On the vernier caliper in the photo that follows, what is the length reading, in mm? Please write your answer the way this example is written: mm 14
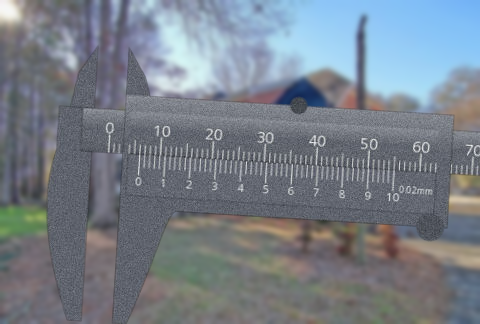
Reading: mm 6.0
